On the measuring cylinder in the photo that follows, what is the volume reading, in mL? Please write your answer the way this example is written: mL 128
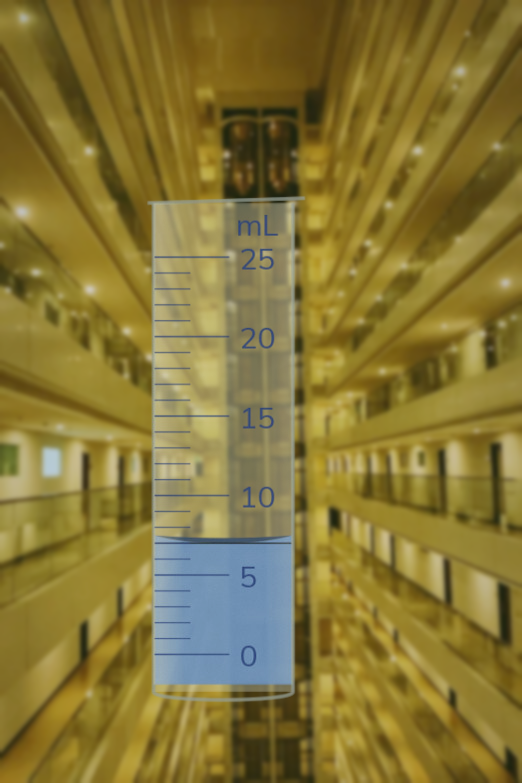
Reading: mL 7
